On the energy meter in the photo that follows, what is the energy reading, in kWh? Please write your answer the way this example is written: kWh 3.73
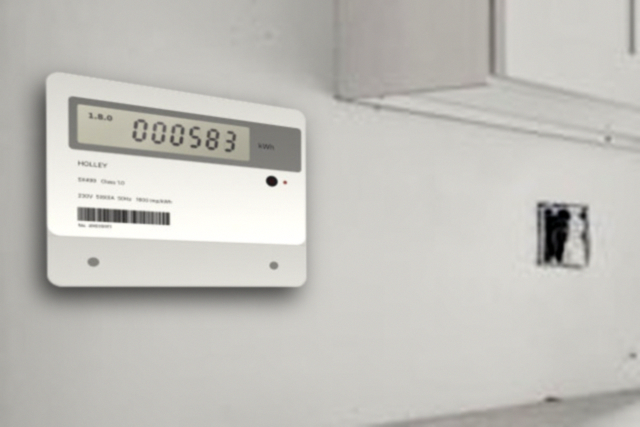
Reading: kWh 583
